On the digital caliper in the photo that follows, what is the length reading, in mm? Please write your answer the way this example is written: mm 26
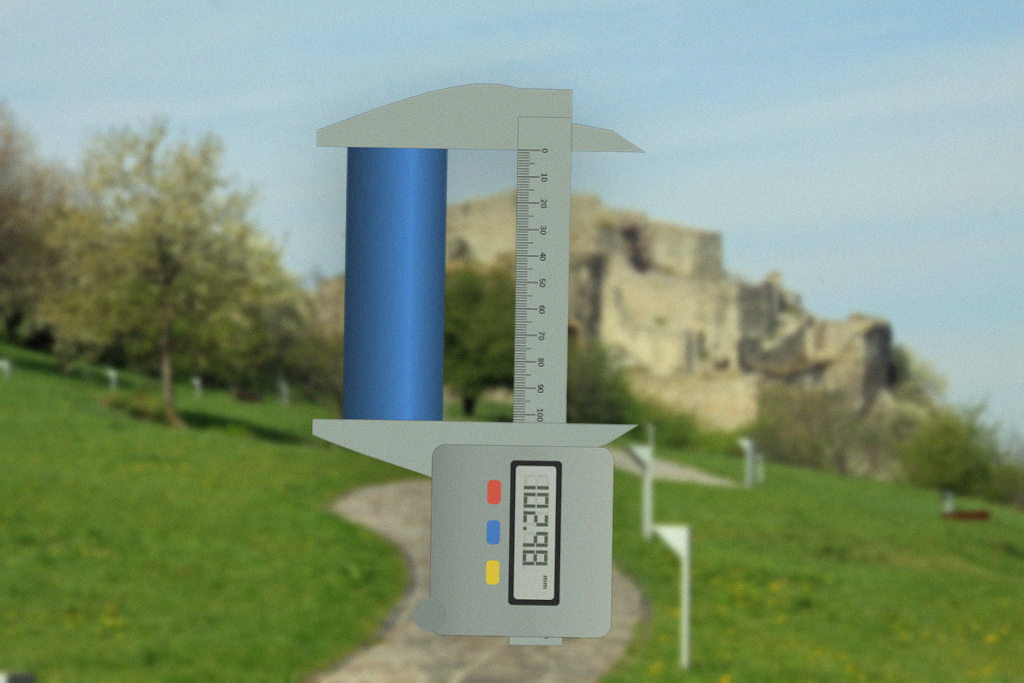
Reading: mm 102.98
